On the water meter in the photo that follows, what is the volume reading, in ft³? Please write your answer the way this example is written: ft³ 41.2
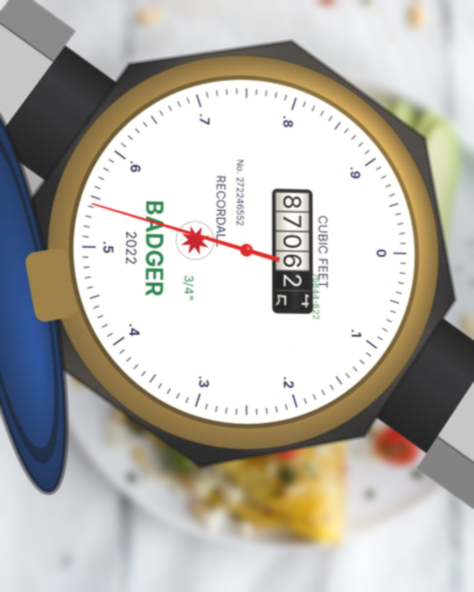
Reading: ft³ 870624.54
